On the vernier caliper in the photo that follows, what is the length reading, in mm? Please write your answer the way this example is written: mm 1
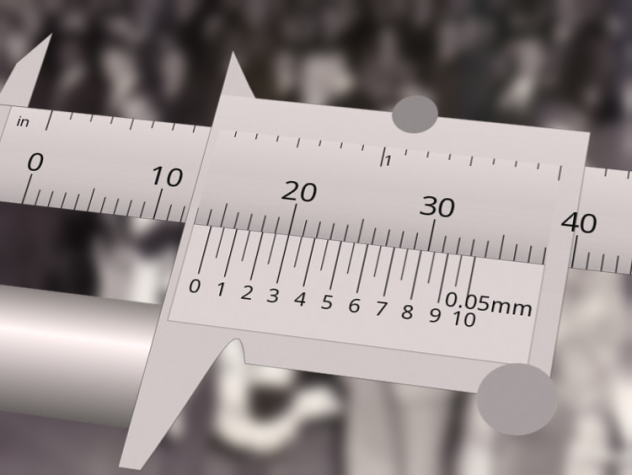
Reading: mm 14.3
